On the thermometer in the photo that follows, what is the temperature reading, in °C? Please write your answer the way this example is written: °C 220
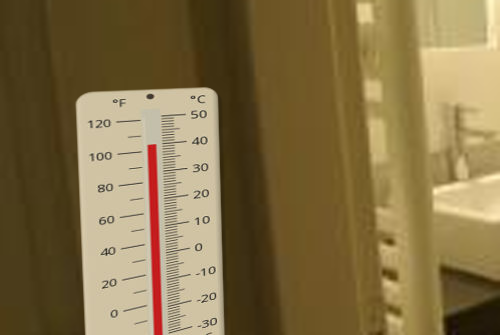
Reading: °C 40
